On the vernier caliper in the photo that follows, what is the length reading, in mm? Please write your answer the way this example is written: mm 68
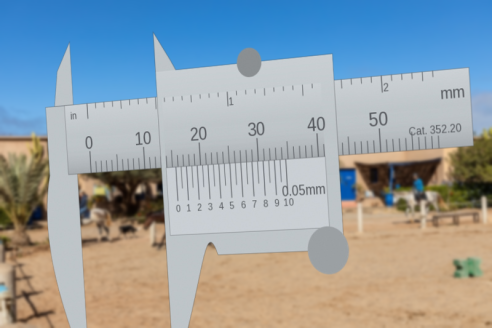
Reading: mm 15.6
